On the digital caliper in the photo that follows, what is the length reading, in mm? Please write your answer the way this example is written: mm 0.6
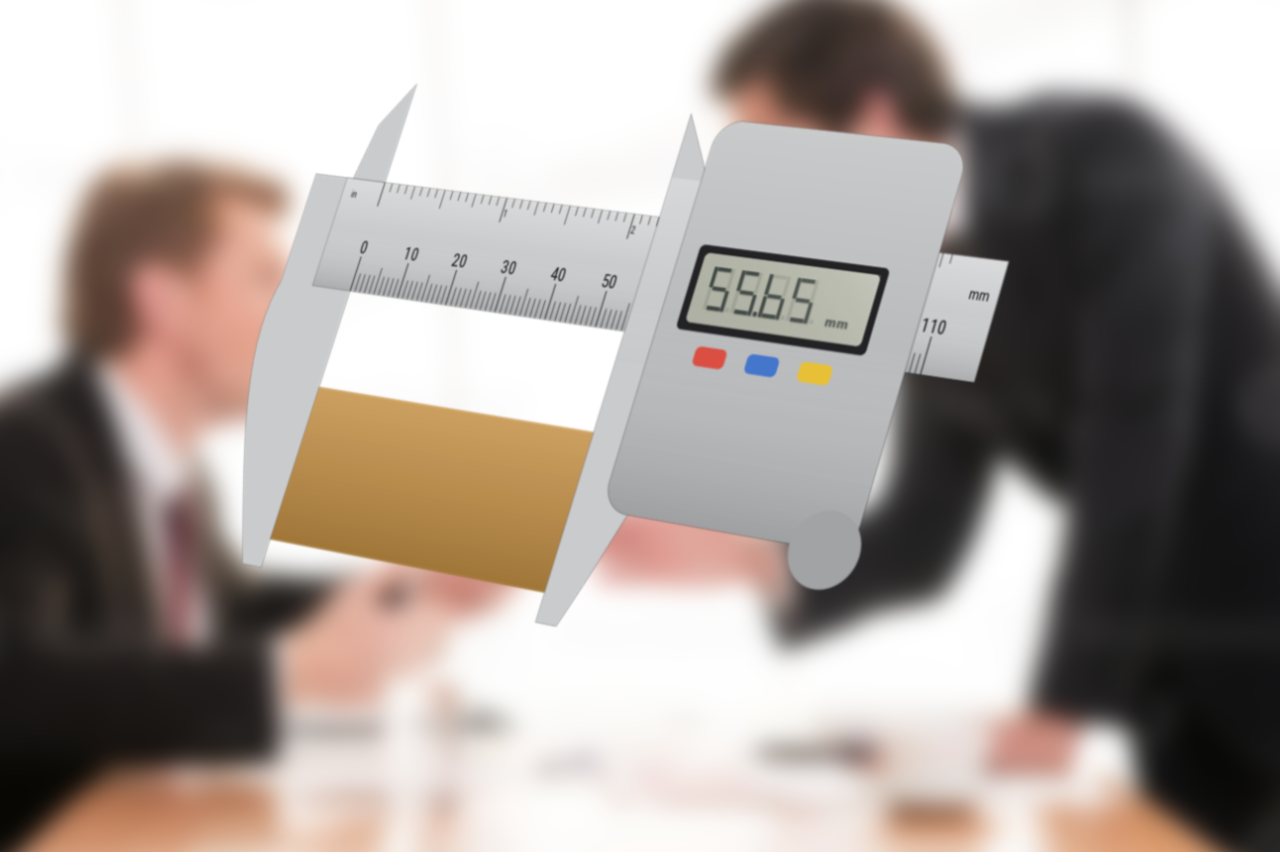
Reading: mm 55.65
